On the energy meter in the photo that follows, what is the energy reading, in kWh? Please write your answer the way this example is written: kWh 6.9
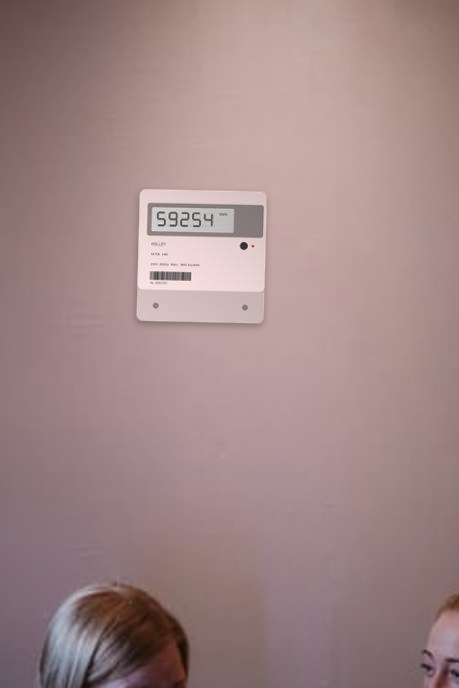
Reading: kWh 59254
